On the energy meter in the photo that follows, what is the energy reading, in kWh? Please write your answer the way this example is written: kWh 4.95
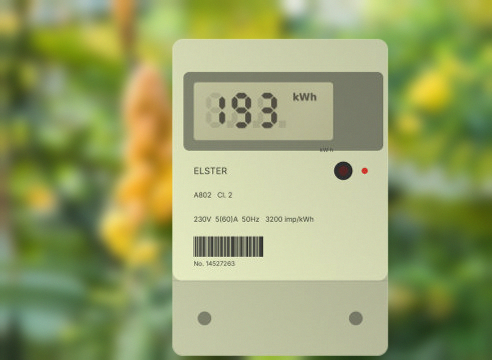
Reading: kWh 193
